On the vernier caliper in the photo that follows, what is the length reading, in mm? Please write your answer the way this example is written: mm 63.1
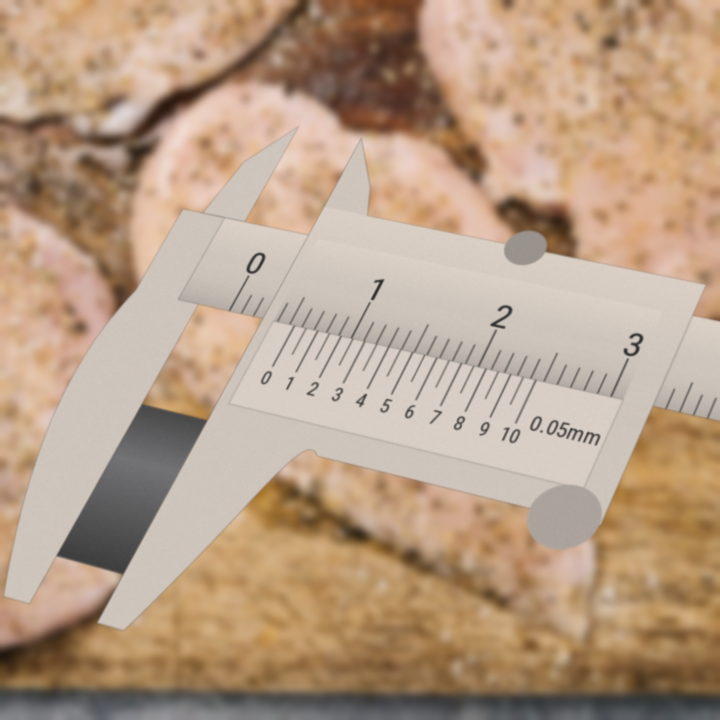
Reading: mm 5.4
